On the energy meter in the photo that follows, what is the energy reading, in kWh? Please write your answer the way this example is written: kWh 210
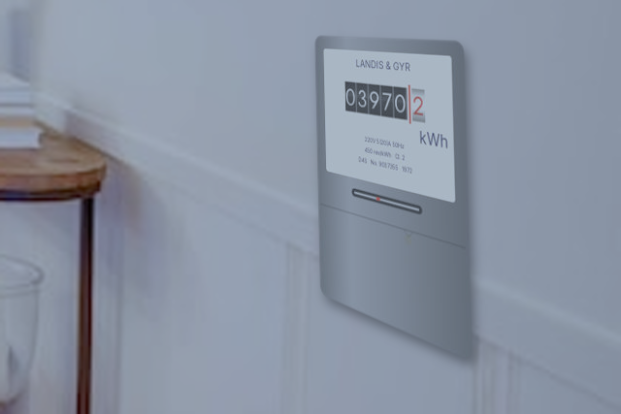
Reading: kWh 3970.2
